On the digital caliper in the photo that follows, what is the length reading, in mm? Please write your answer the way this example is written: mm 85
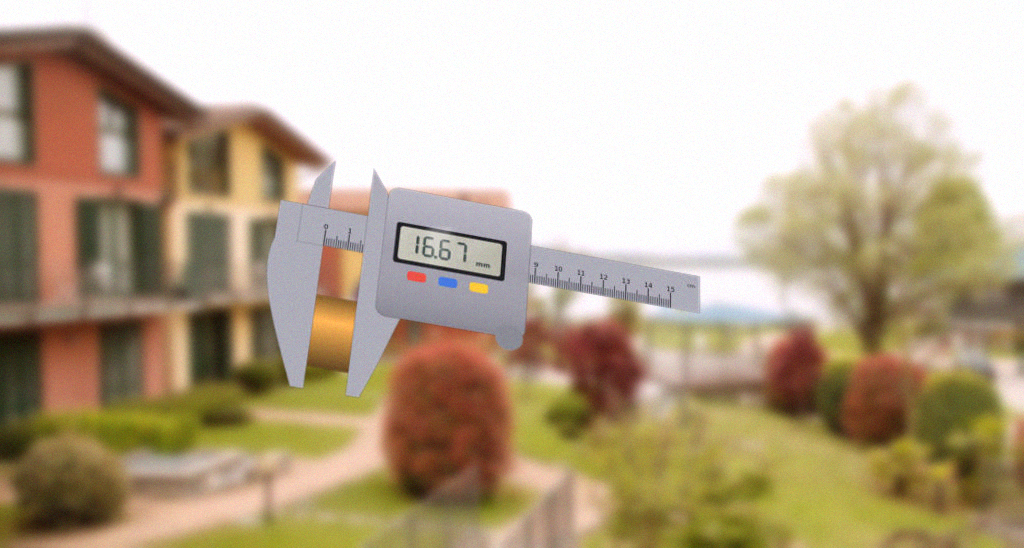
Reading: mm 16.67
